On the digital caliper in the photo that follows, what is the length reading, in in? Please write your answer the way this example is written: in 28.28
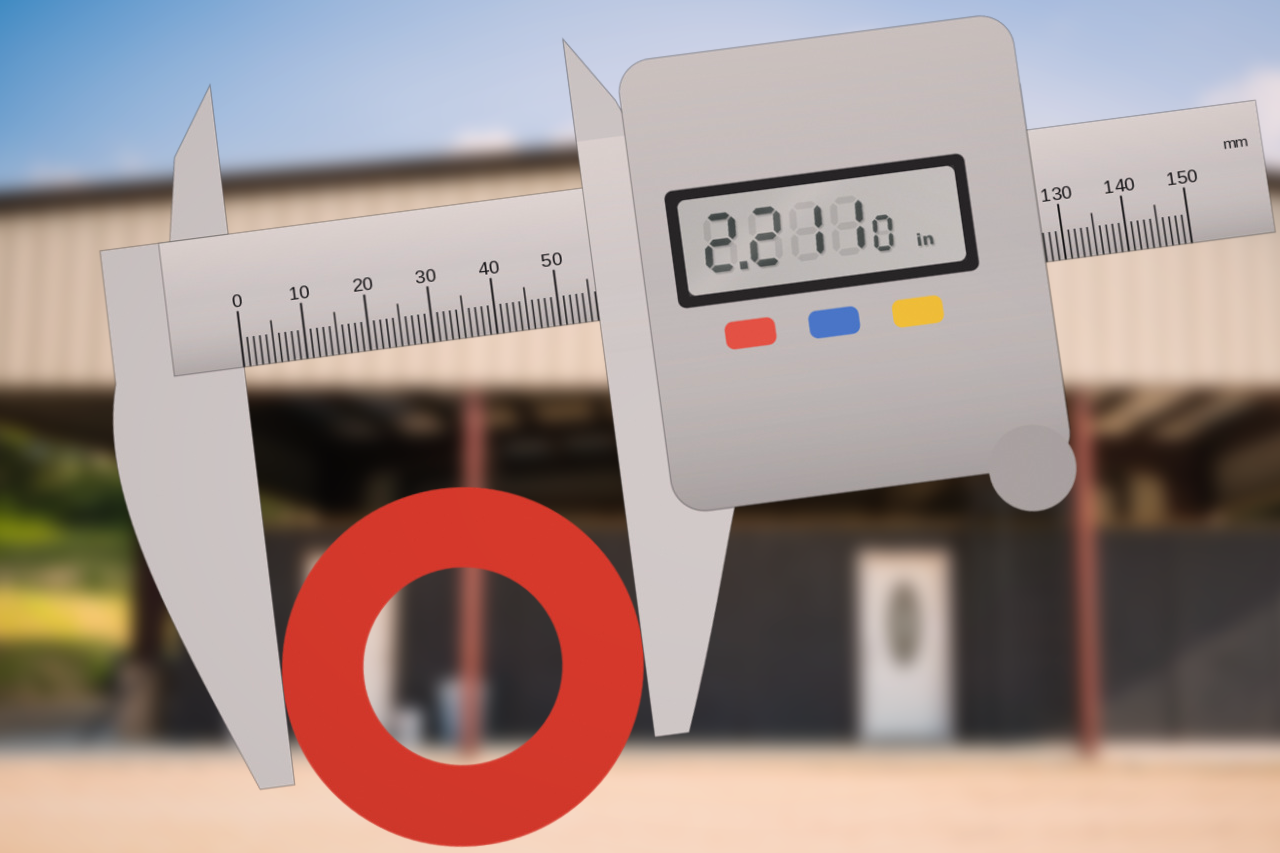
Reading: in 2.2110
